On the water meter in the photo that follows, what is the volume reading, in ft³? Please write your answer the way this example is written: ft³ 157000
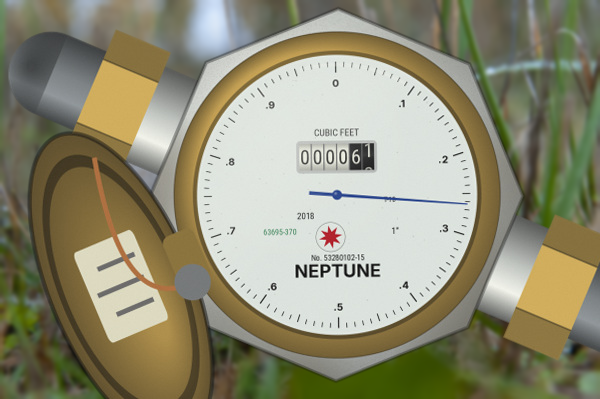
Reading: ft³ 61.26
